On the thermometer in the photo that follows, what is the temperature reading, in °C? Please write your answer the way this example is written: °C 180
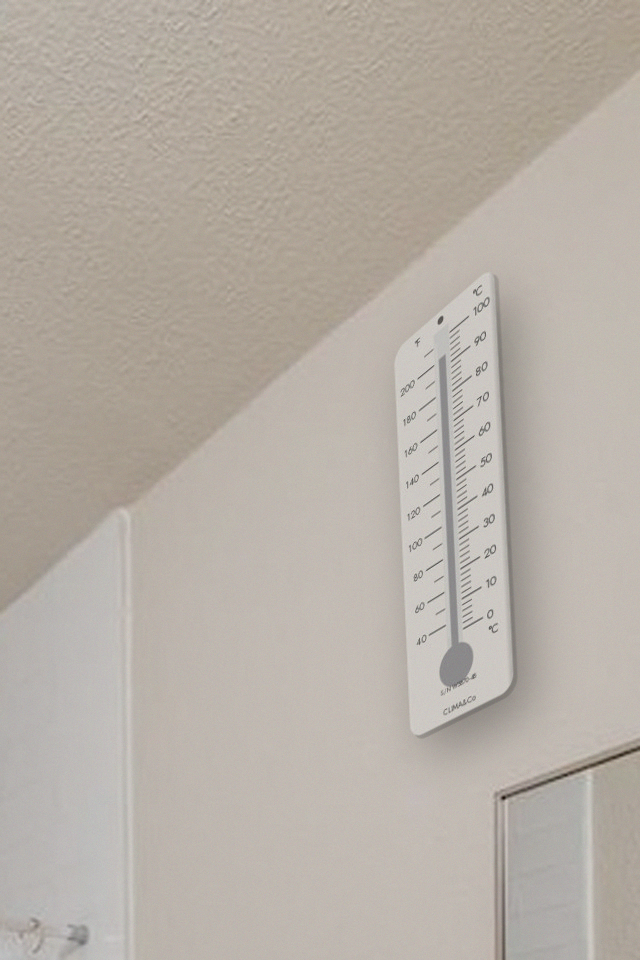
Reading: °C 94
